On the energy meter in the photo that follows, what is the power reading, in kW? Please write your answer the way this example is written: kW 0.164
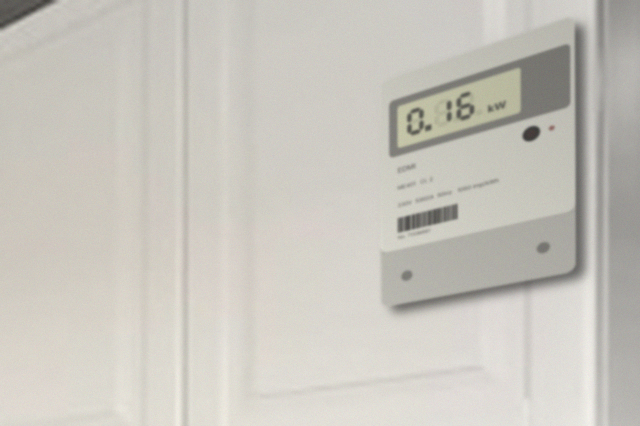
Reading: kW 0.16
